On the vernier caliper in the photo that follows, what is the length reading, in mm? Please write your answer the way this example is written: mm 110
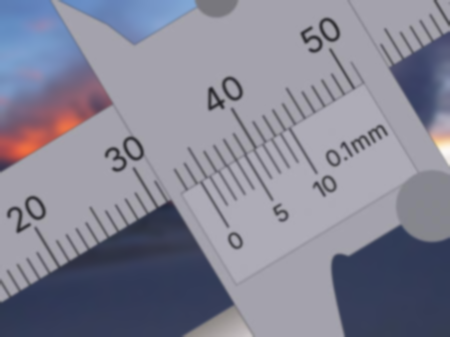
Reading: mm 34.4
